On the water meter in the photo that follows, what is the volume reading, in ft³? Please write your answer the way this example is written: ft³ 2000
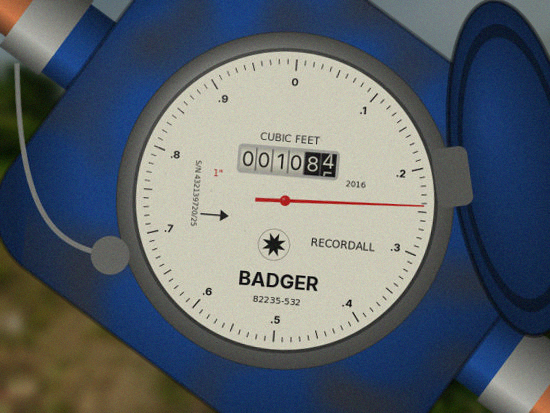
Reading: ft³ 1084.24
